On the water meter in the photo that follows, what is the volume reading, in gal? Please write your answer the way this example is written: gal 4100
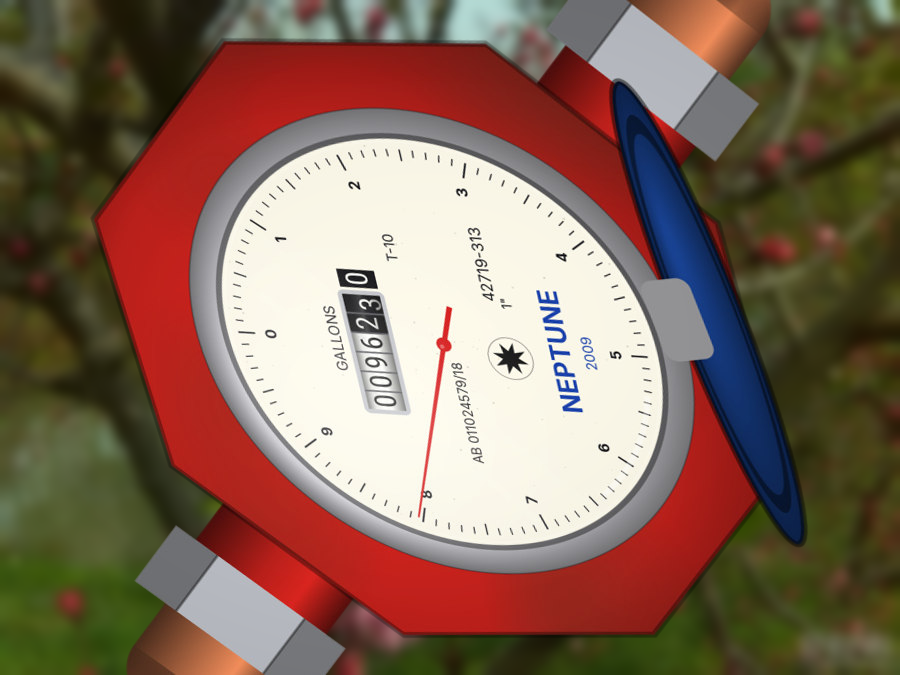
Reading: gal 96228.0
